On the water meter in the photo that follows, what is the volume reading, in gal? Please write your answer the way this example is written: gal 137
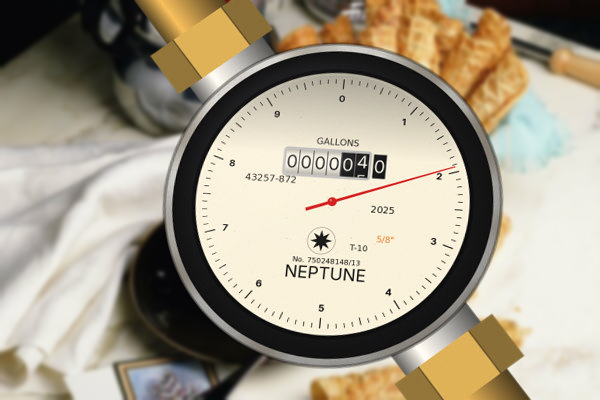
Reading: gal 41.9
